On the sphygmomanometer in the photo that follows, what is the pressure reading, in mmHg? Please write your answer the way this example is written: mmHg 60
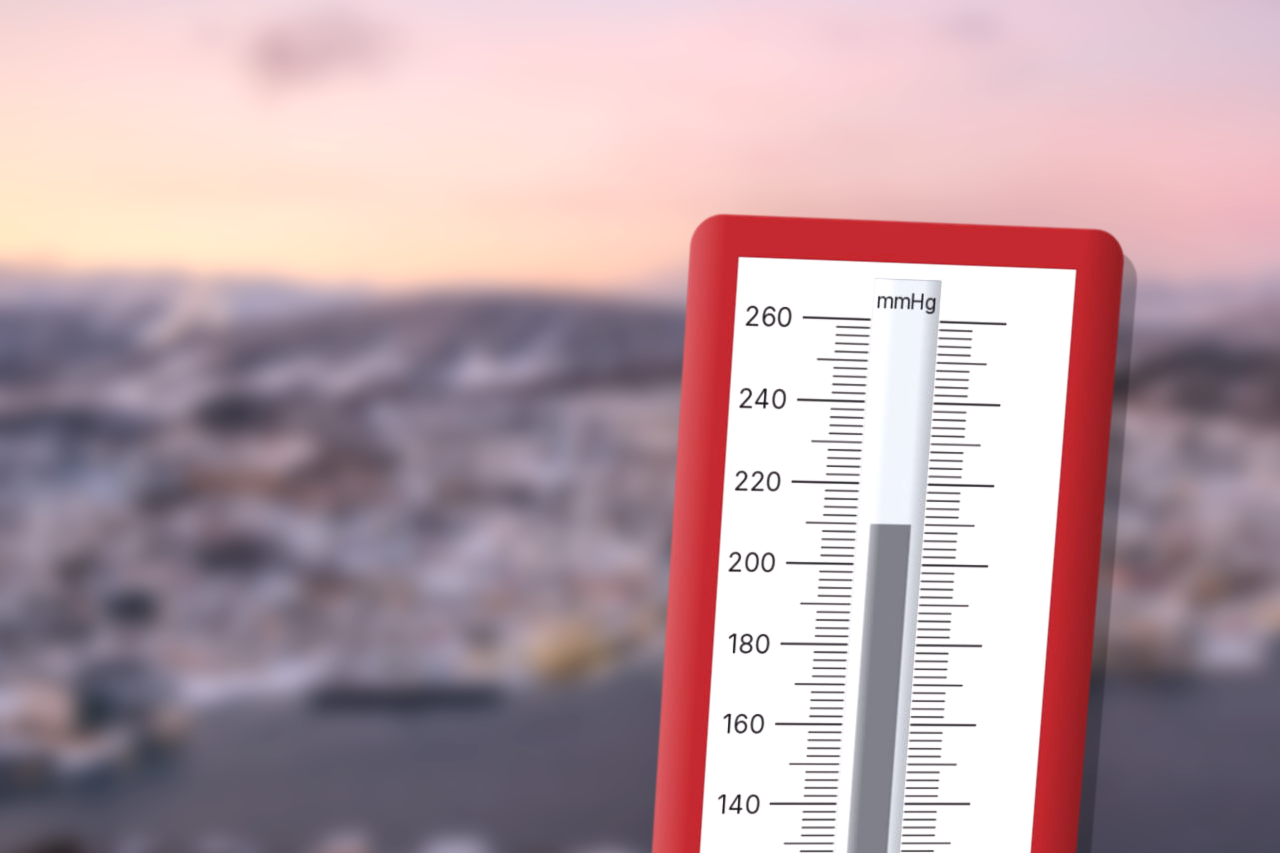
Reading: mmHg 210
